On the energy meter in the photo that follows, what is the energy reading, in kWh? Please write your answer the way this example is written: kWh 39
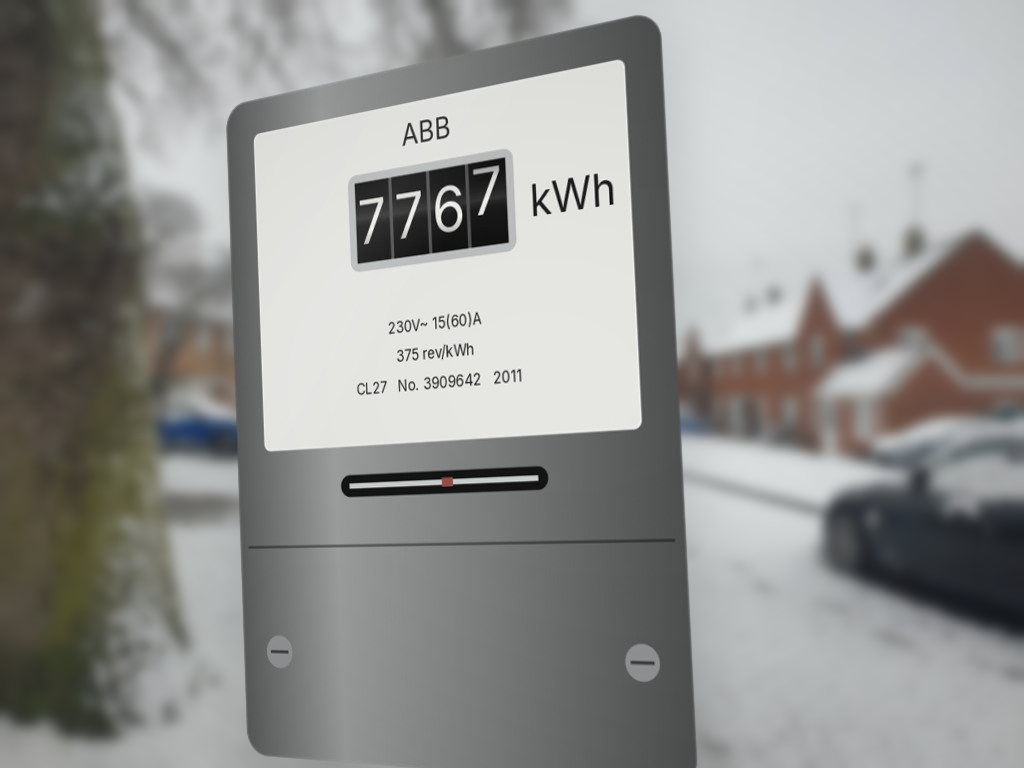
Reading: kWh 7767
